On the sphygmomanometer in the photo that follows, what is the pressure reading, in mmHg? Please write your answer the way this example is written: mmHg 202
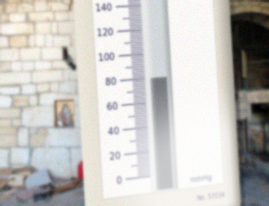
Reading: mmHg 80
